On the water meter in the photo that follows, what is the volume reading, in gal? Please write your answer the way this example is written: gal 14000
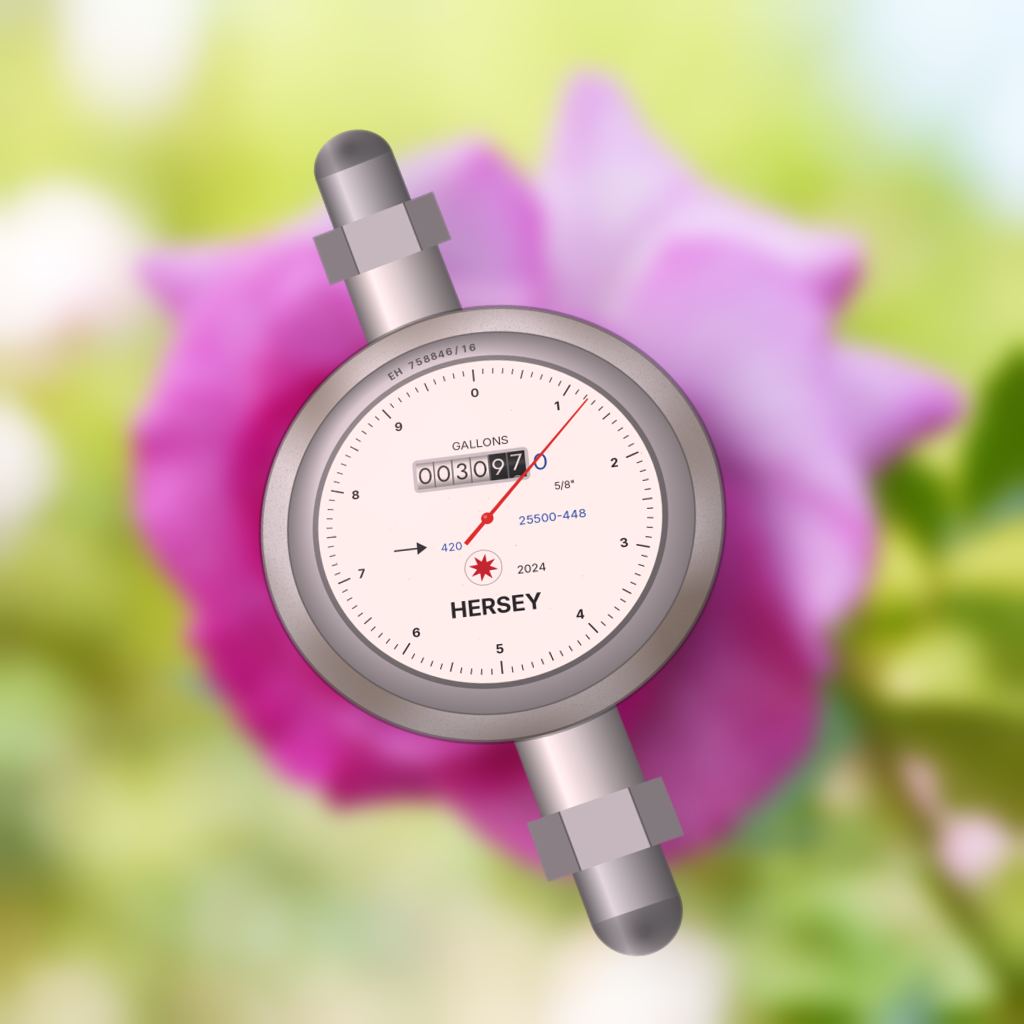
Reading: gal 30971.2
